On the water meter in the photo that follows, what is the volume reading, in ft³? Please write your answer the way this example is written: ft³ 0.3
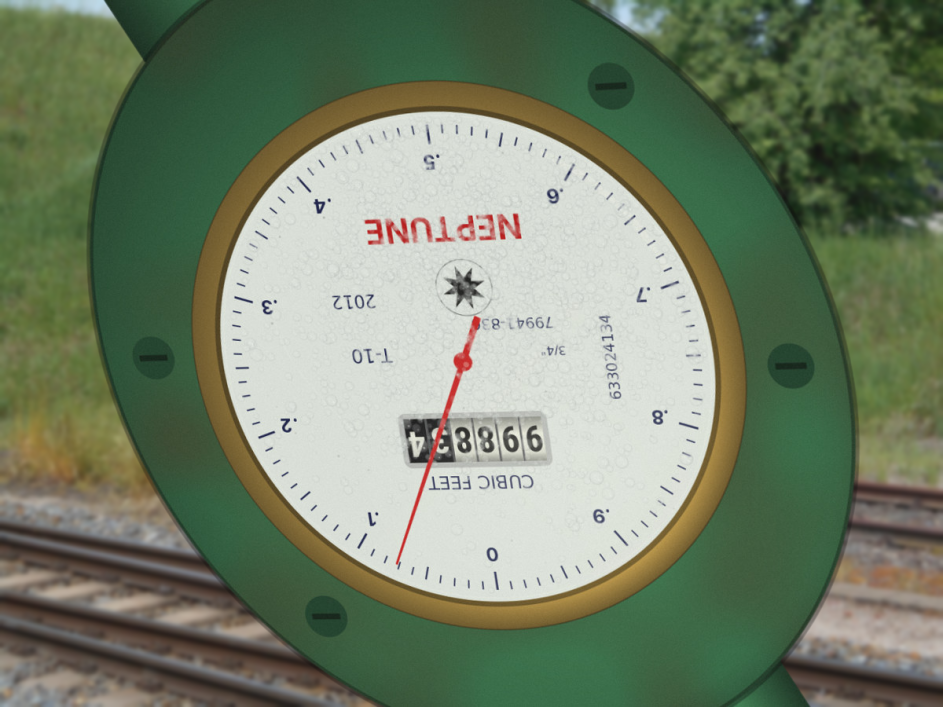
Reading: ft³ 998834.07
